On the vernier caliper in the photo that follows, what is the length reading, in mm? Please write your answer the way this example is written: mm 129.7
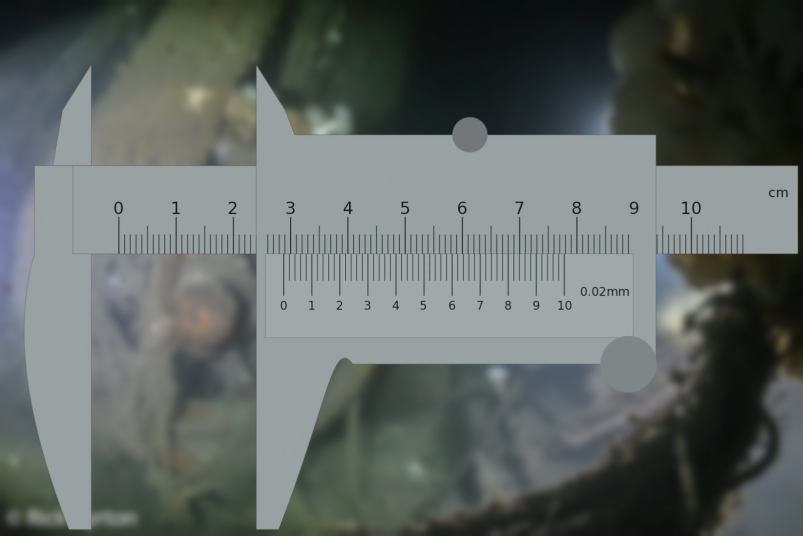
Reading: mm 28.8
